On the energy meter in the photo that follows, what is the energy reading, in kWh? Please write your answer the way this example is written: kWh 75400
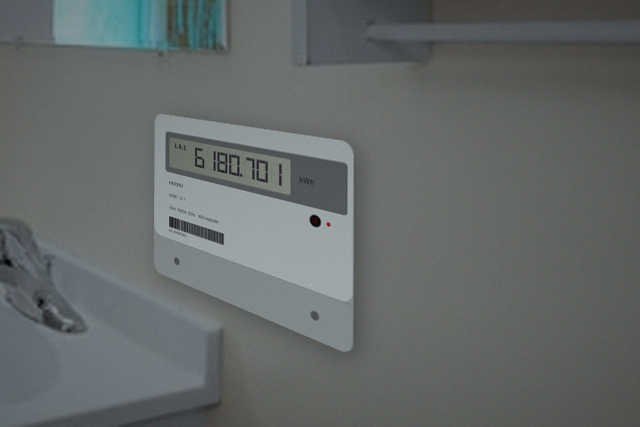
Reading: kWh 6180.701
